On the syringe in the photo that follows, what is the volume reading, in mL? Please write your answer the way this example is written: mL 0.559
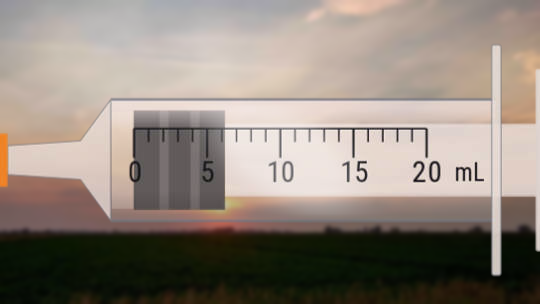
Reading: mL 0
